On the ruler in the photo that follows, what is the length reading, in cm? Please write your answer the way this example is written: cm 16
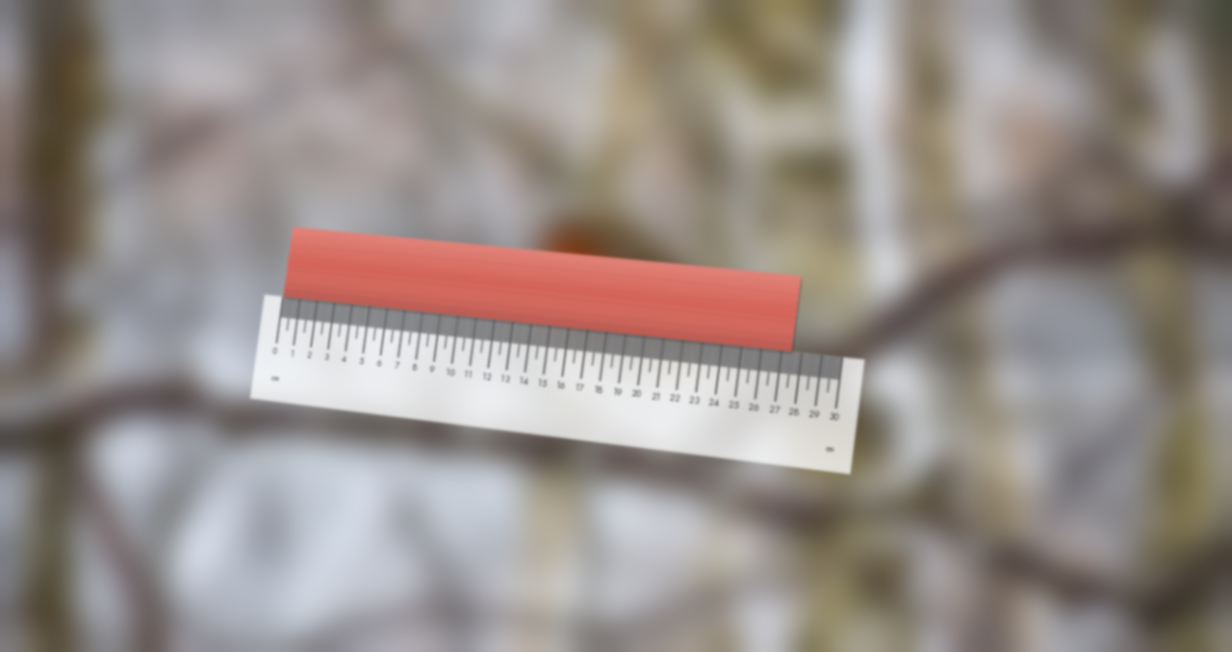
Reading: cm 27.5
